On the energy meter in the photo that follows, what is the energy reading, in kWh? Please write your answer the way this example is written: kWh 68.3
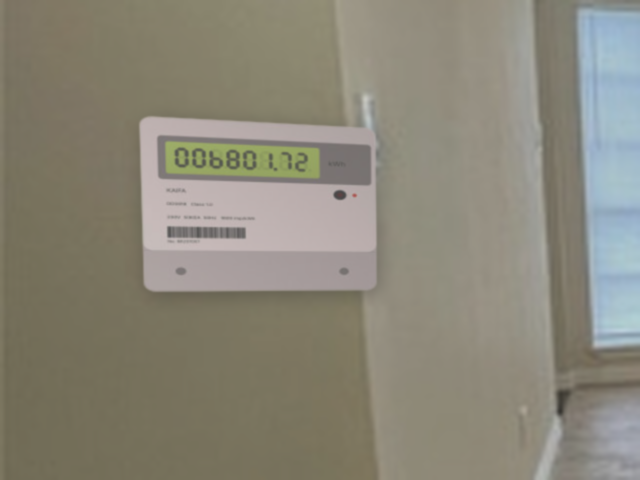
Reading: kWh 6801.72
